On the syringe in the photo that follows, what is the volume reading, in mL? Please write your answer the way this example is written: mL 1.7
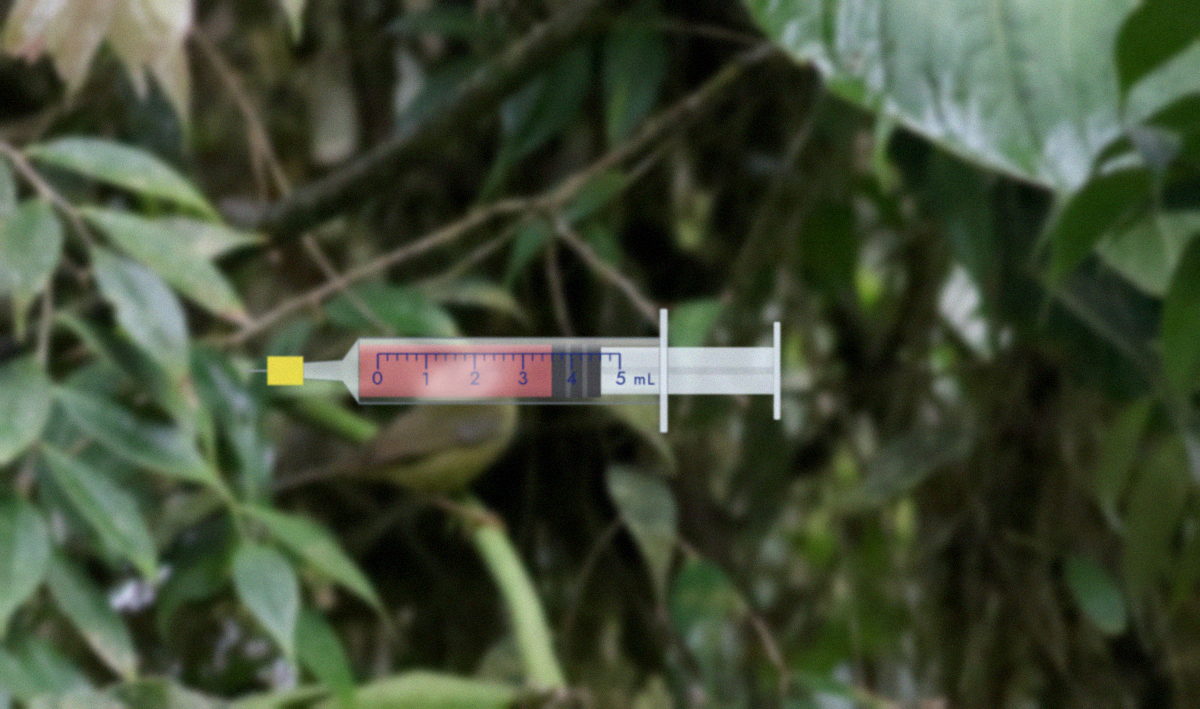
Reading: mL 3.6
